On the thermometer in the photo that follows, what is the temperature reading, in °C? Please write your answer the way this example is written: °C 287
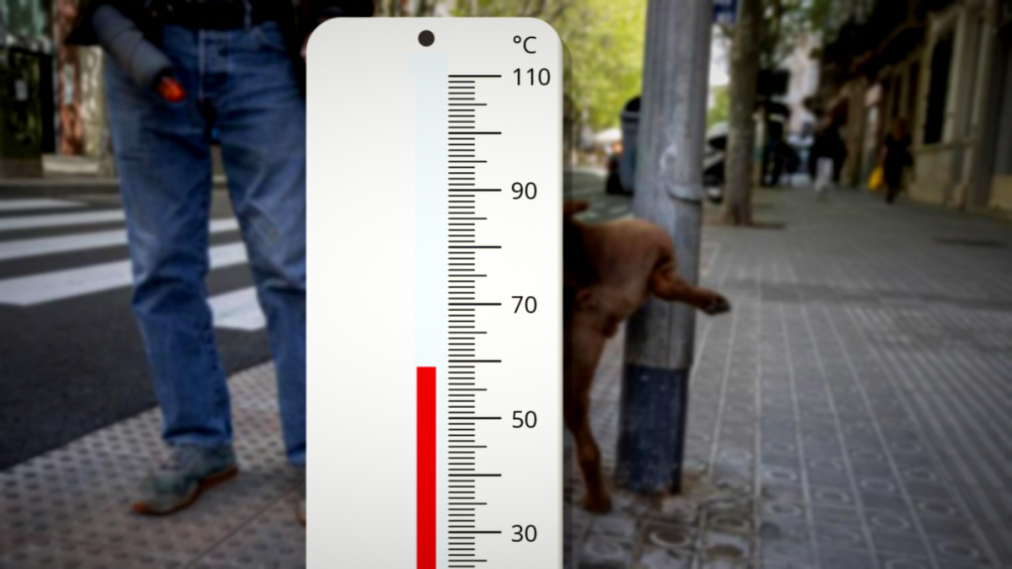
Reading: °C 59
